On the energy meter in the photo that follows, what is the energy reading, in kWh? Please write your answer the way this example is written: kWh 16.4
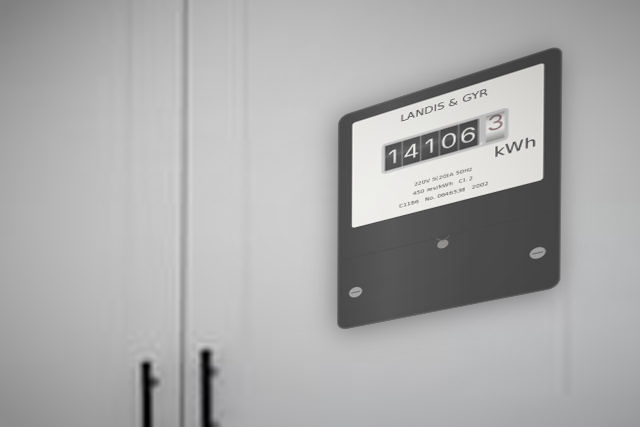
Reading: kWh 14106.3
